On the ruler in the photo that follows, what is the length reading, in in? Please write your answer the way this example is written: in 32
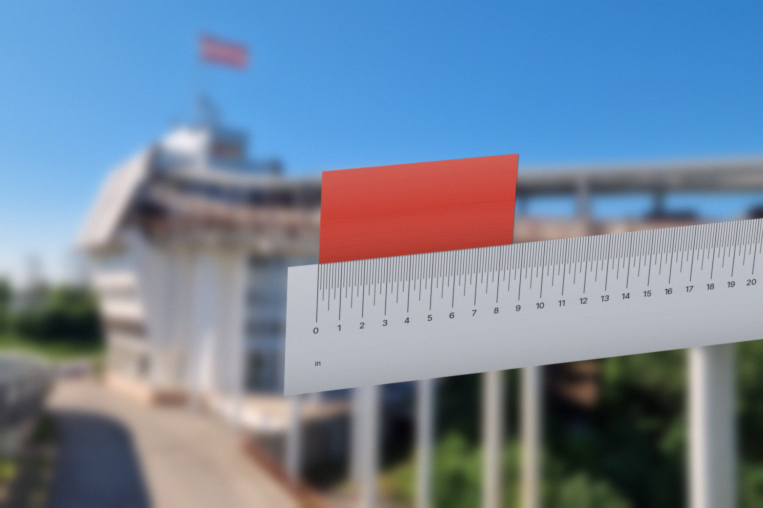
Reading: in 8.5
